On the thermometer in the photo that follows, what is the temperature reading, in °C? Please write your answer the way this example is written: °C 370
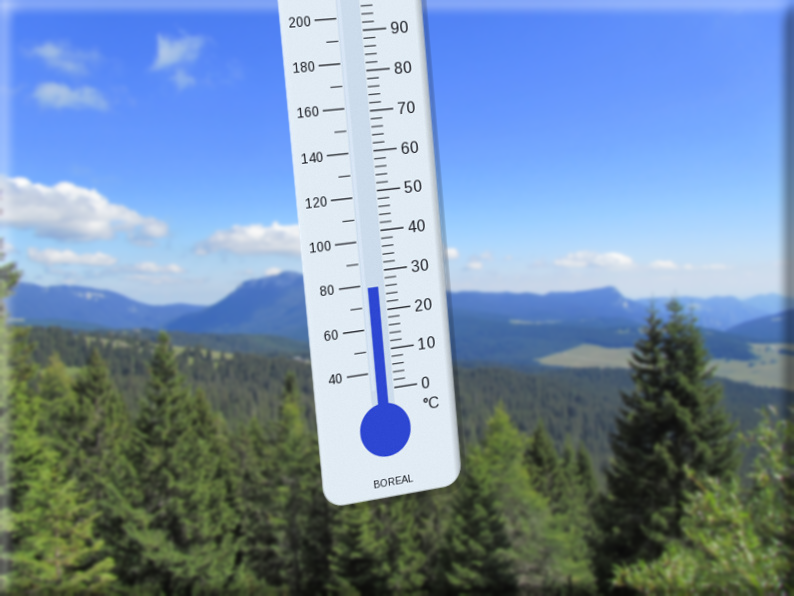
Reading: °C 26
